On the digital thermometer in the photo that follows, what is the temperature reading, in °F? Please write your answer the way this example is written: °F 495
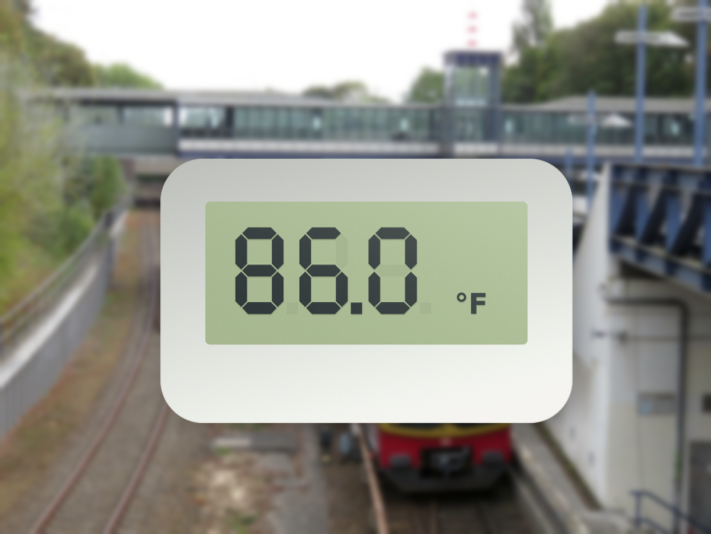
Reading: °F 86.0
